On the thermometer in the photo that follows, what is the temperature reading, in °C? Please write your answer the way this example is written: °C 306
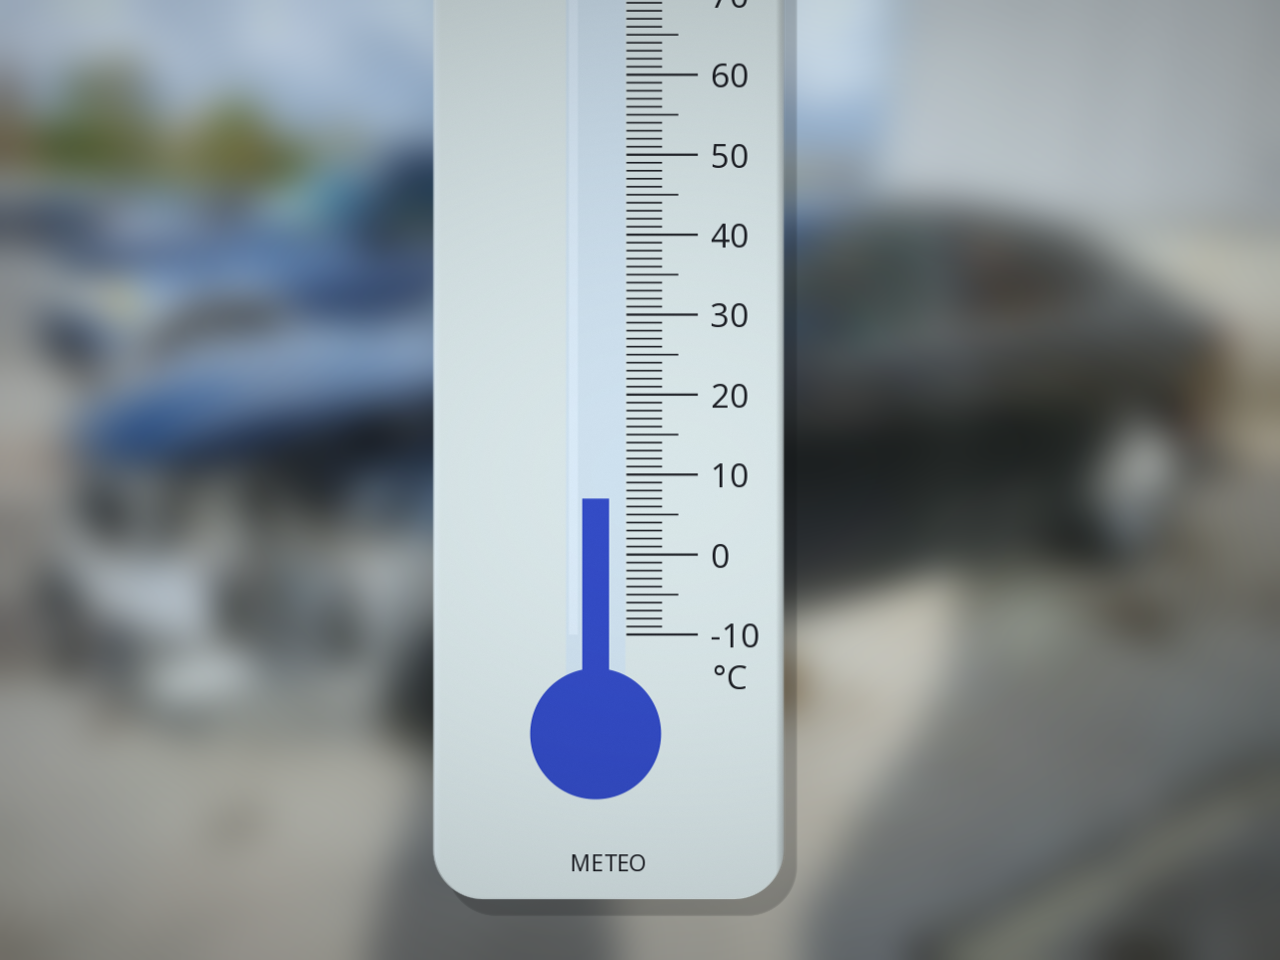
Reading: °C 7
